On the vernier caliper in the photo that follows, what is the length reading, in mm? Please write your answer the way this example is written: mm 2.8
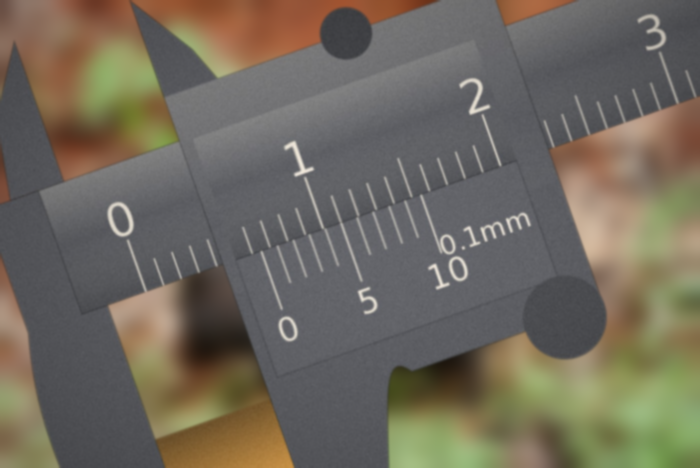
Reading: mm 6.5
